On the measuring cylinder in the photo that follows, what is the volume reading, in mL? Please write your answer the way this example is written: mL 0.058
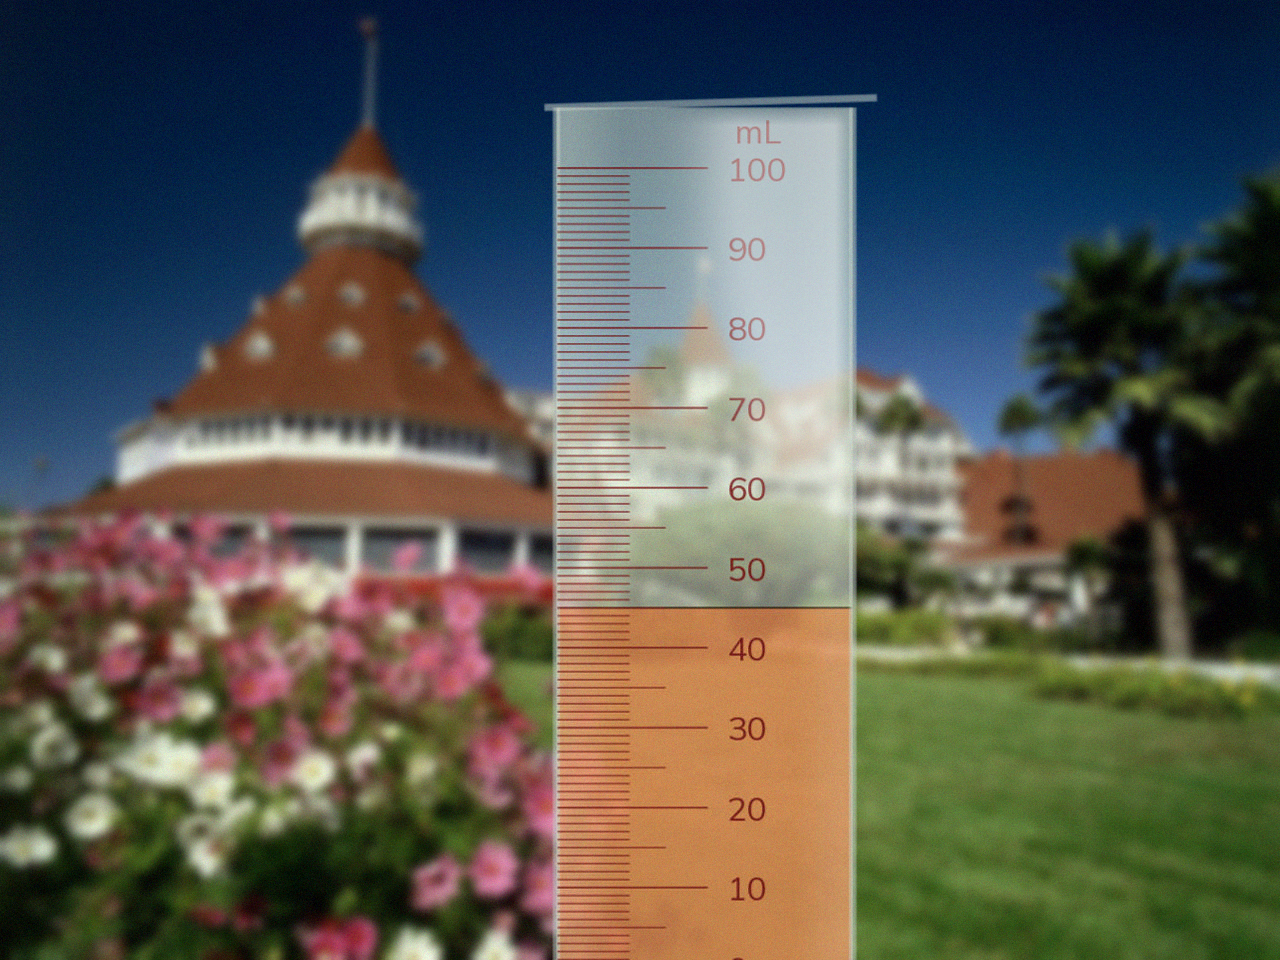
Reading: mL 45
